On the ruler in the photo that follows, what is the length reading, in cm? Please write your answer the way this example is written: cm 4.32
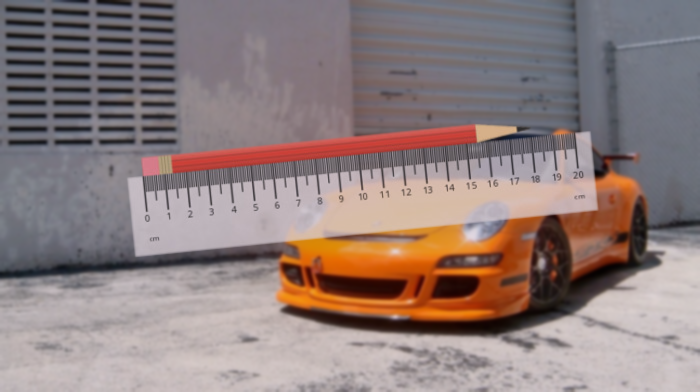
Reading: cm 18
